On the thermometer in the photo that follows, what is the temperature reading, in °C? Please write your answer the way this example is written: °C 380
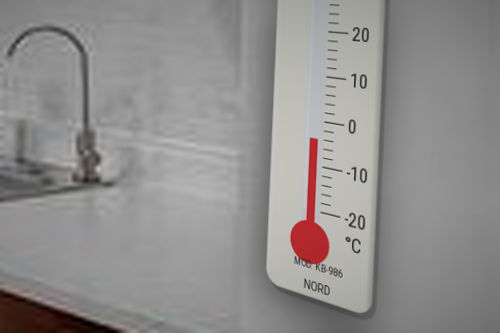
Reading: °C -4
